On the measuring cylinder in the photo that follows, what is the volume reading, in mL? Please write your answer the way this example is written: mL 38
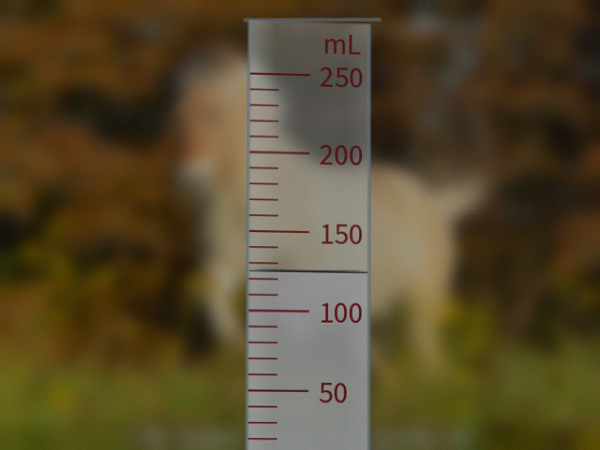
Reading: mL 125
